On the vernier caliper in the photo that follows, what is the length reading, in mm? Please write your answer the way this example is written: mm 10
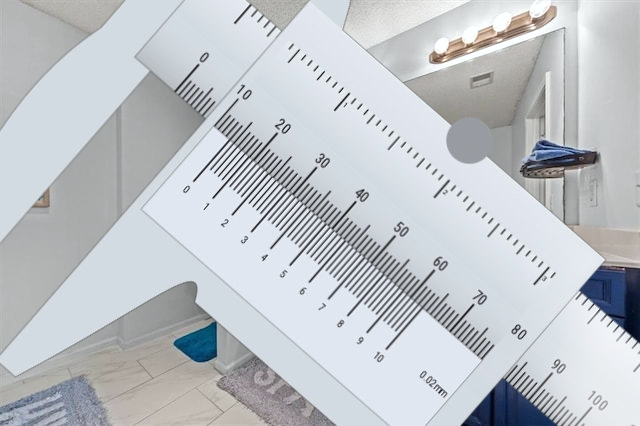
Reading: mm 14.0
